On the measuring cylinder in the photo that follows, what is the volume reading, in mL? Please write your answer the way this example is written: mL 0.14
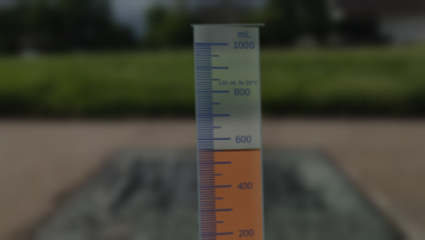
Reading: mL 550
